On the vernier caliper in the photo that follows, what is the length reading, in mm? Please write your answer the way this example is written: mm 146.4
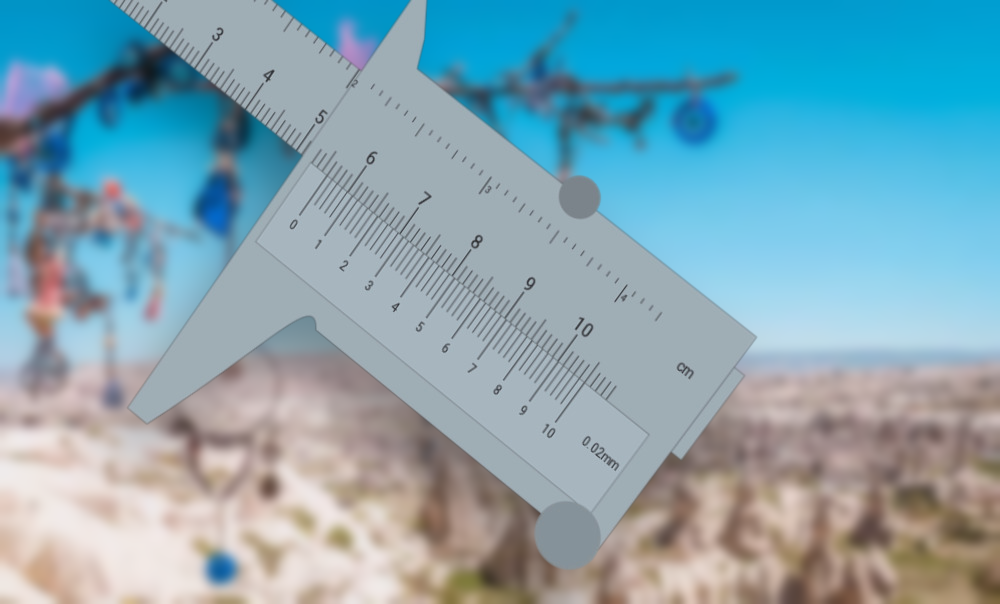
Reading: mm 56.0
